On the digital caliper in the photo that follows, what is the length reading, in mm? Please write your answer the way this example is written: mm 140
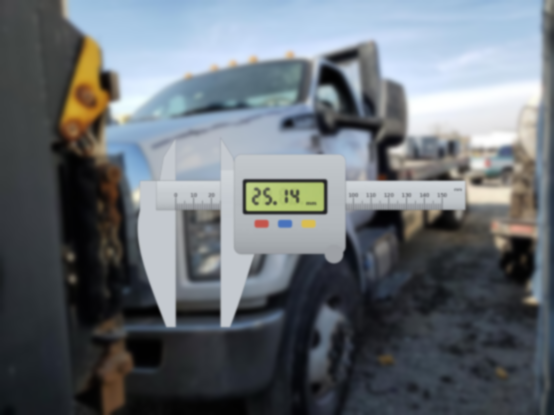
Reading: mm 25.14
